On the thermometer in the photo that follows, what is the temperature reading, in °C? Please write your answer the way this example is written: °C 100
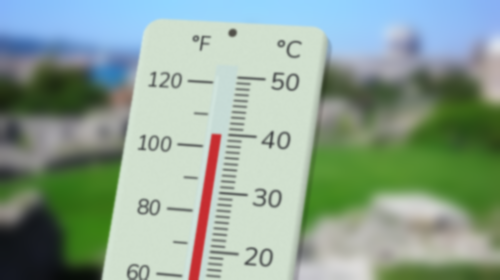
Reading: °C 40
